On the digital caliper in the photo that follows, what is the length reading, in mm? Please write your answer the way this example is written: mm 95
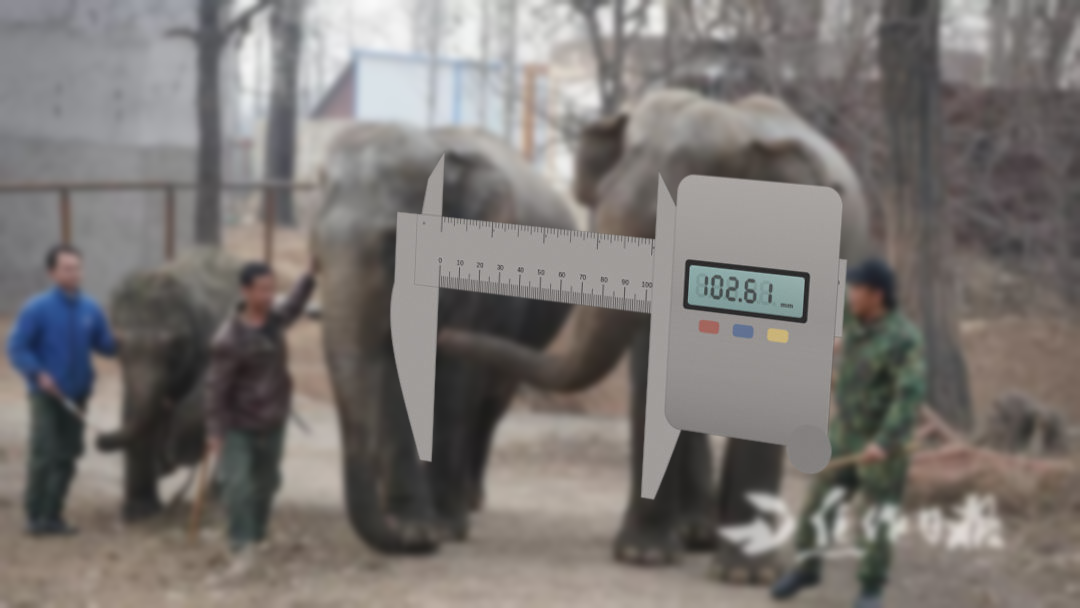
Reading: mm 102.61
